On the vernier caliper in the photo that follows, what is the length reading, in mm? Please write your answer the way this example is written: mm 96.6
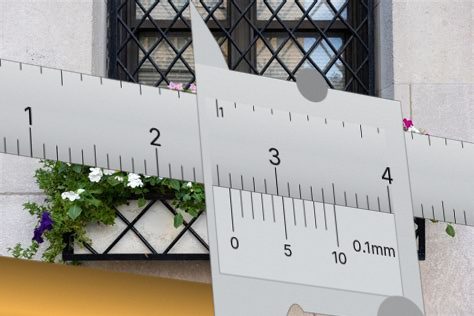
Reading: mm 25.9
